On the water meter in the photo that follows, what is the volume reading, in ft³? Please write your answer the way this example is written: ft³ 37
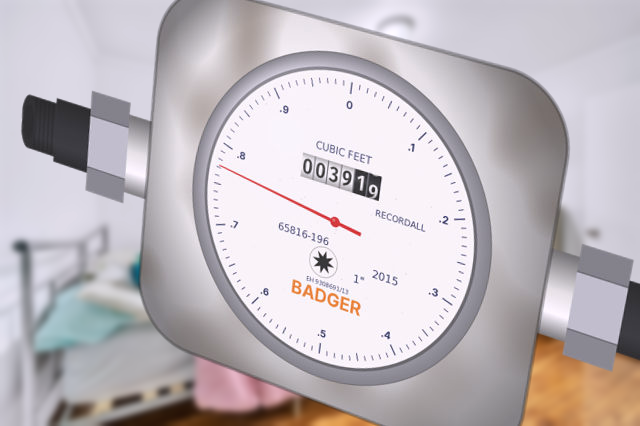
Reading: ft³ 3918.77
